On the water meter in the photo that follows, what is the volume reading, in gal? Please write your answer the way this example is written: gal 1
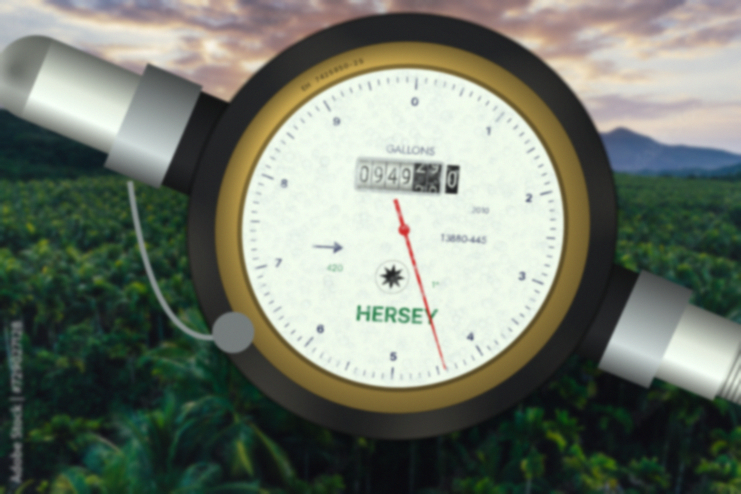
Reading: gal 949294.4
